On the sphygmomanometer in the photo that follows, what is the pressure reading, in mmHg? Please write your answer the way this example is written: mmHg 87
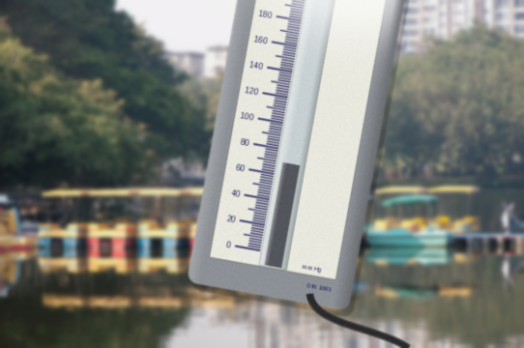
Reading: mmHg 70
